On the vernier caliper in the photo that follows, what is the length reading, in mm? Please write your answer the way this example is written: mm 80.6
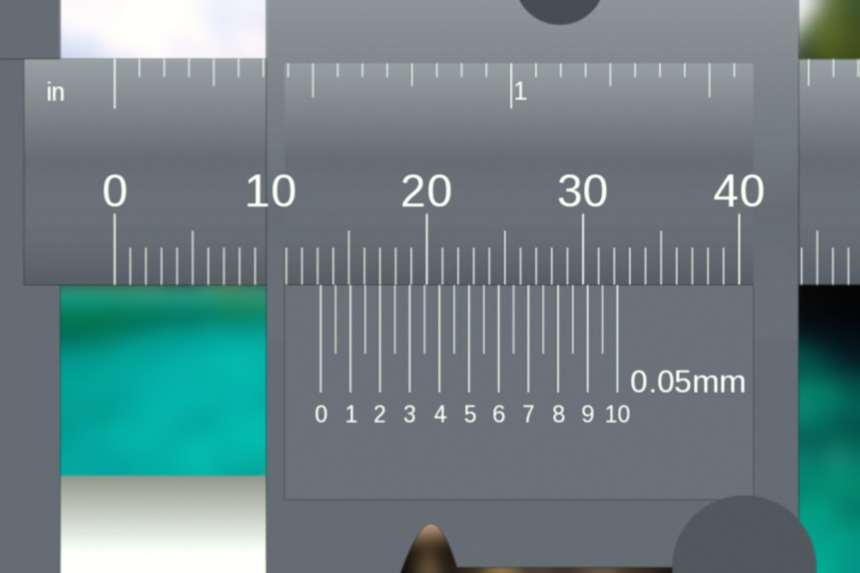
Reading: mm 13.2
